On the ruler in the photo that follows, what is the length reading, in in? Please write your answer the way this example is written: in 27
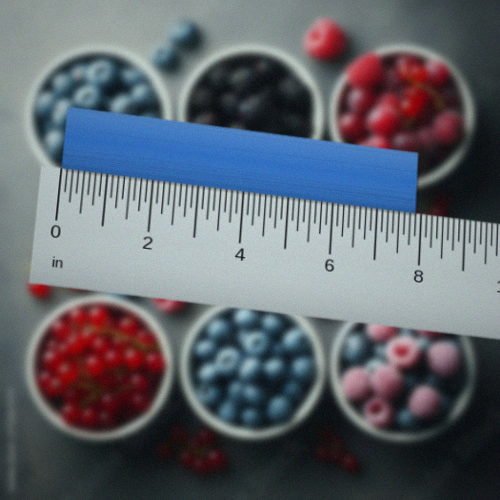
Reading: in 7.875
